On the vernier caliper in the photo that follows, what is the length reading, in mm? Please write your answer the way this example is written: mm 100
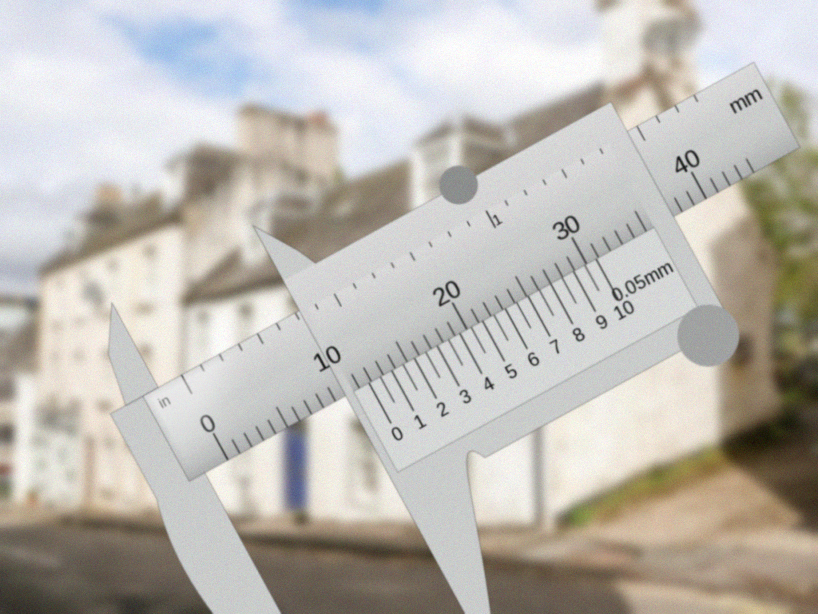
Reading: mm 11.8
